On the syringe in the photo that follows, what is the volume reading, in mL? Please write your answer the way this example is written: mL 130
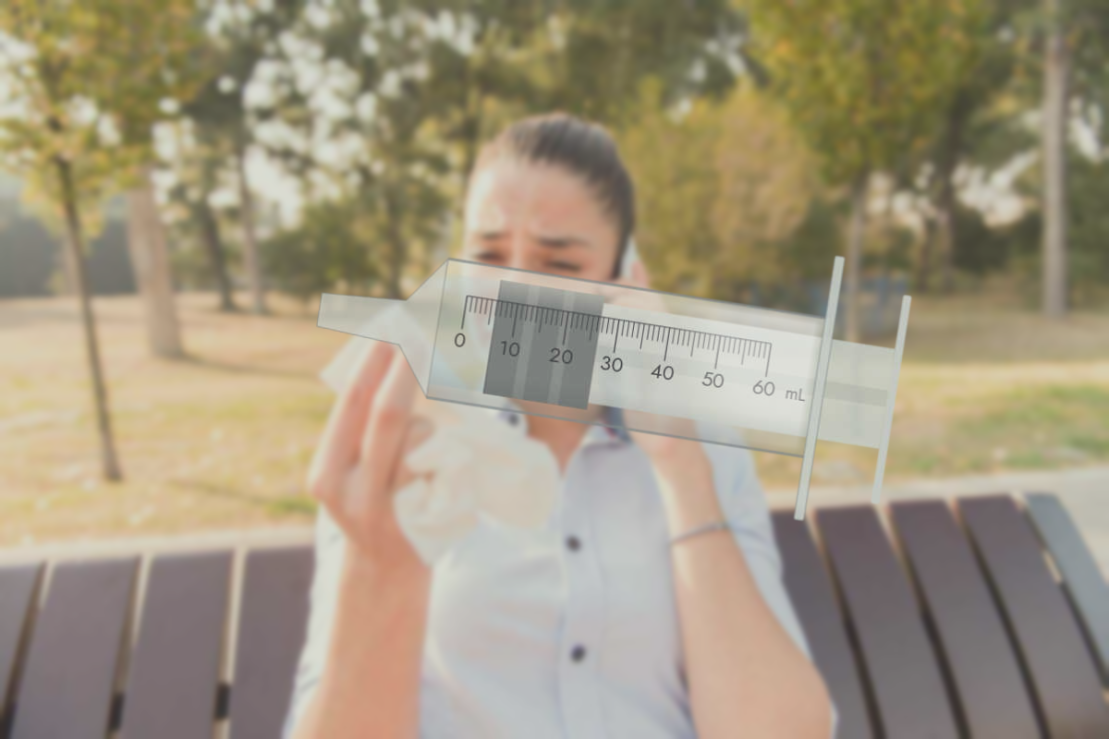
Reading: mL 6
